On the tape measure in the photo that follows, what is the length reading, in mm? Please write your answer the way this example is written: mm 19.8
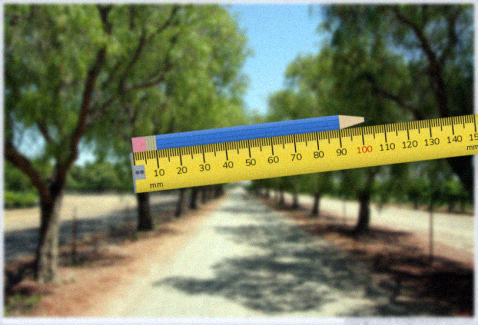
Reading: mm 105
